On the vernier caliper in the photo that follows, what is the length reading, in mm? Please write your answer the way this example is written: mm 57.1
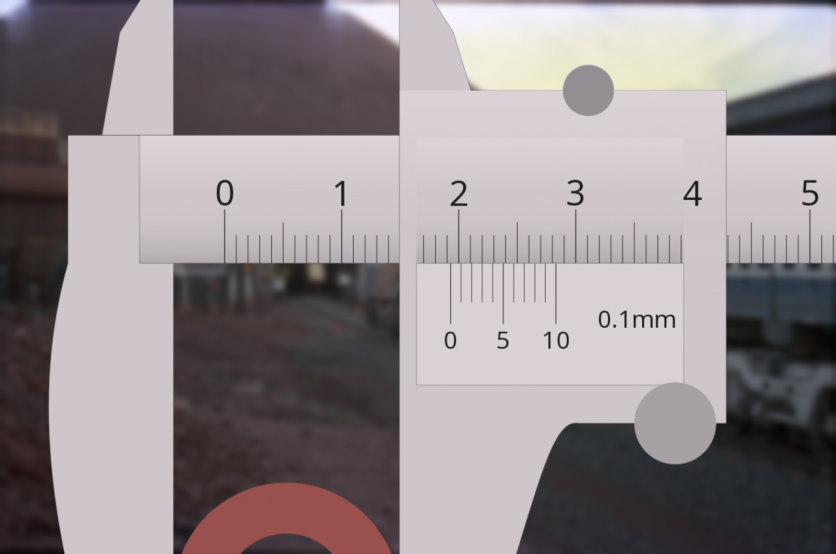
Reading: mm 19.3
